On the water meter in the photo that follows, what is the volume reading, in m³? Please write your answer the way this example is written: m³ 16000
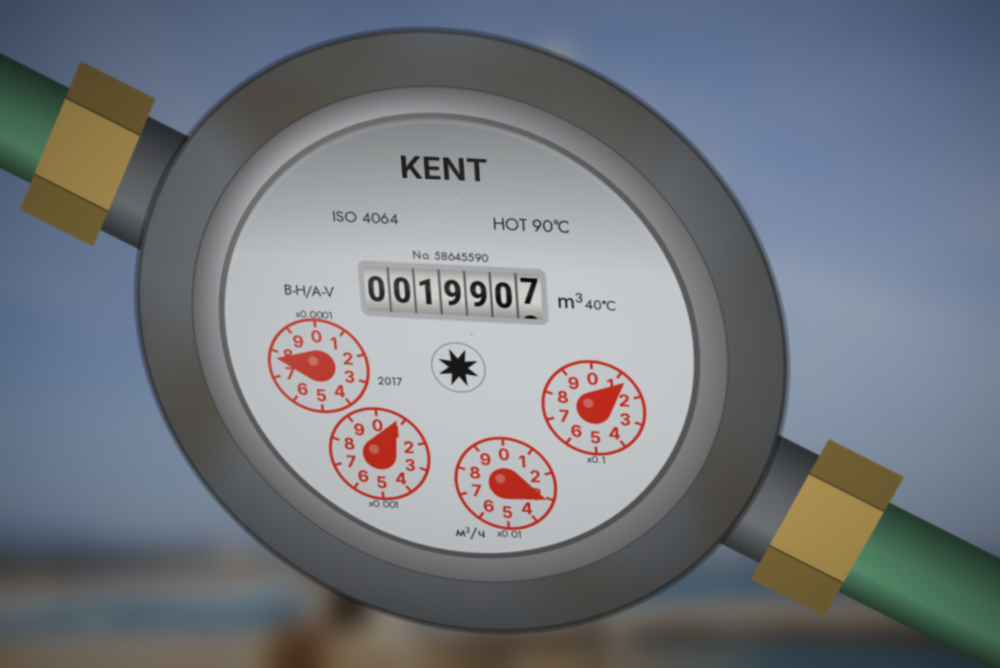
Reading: m³ 19907.1307
